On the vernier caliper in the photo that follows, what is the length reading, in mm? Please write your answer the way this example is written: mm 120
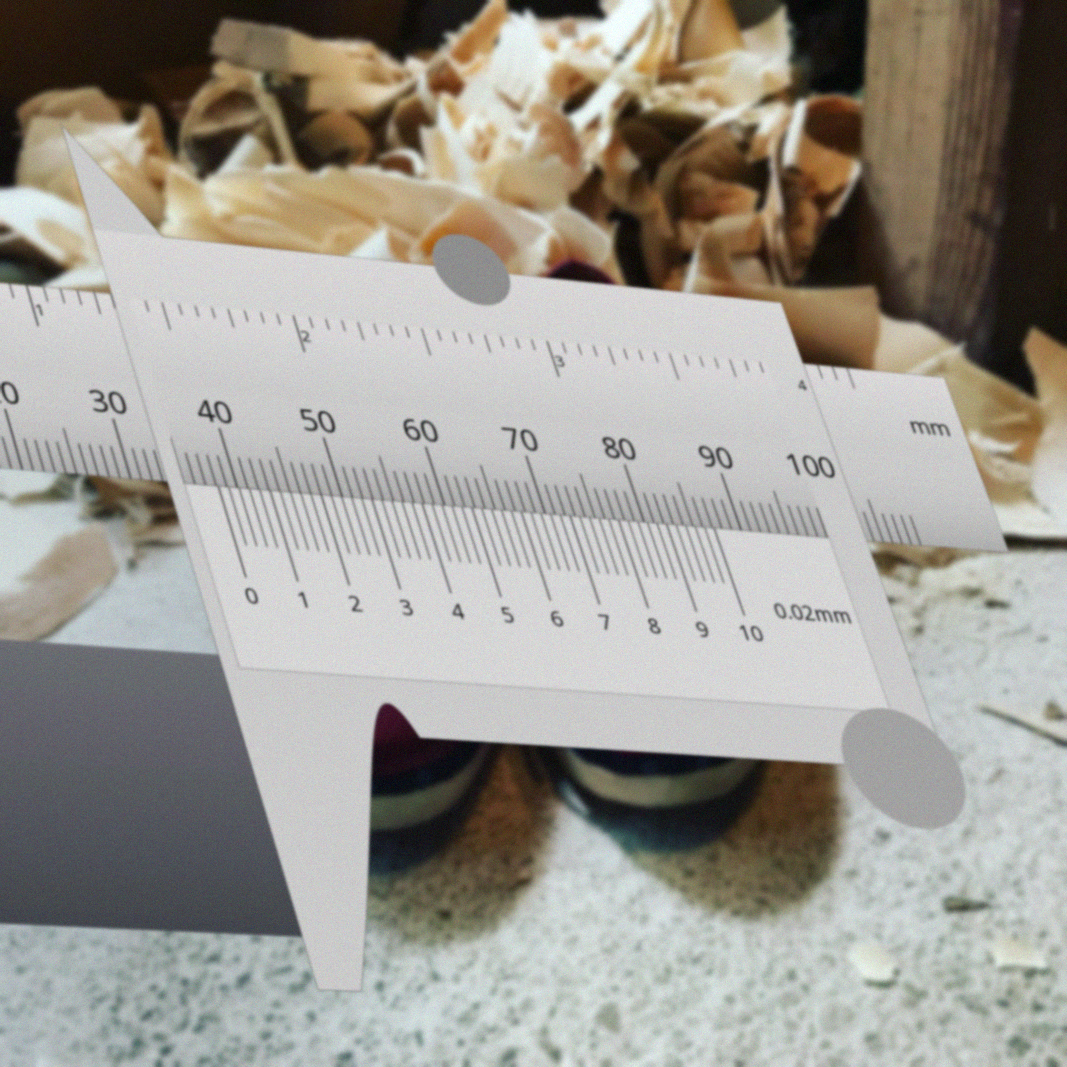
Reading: mm 38.2
